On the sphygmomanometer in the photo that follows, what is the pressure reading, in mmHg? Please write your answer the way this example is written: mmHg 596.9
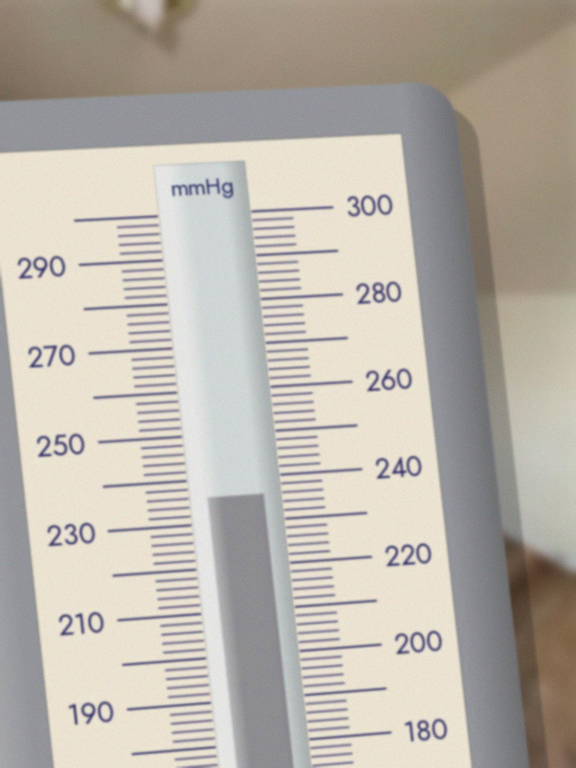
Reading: mmHg 236
